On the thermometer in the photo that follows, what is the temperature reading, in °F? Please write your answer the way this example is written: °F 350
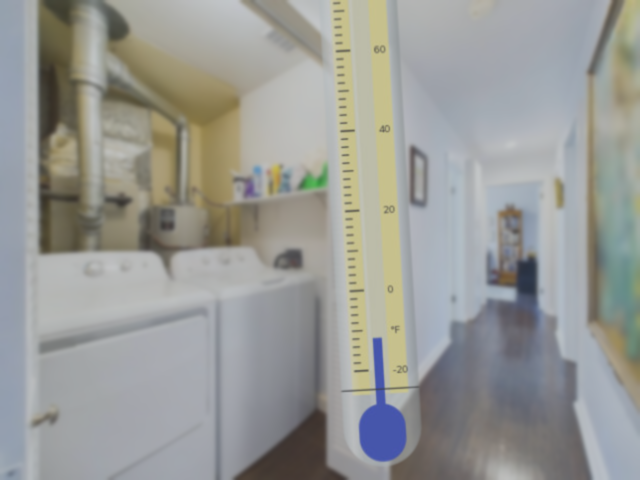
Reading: °F -12
